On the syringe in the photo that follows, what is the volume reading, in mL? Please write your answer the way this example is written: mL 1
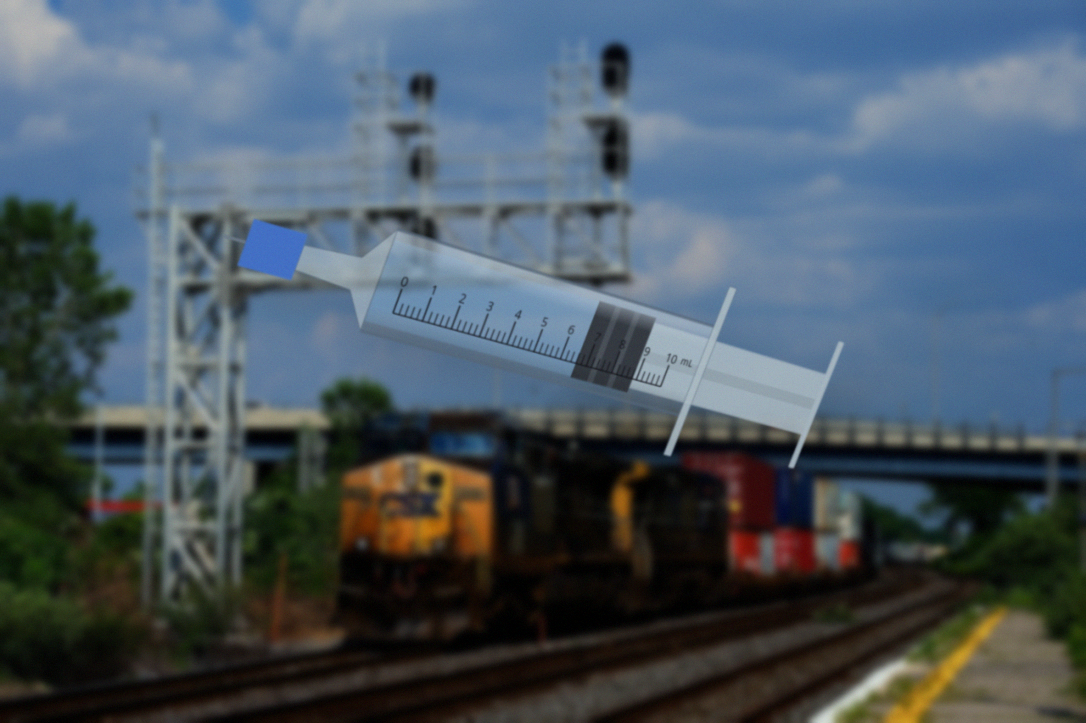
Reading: mL 6.6
